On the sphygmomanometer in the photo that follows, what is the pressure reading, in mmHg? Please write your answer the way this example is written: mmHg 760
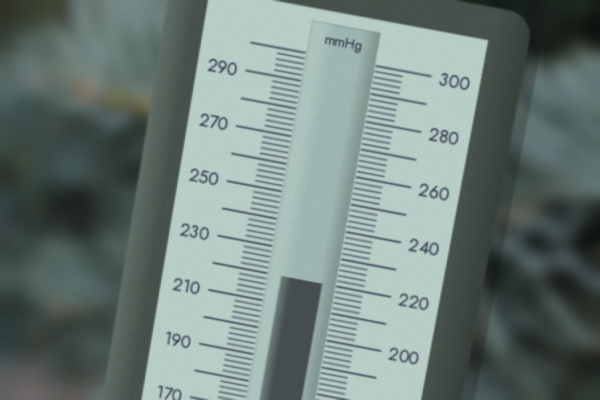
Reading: mmHg 220
